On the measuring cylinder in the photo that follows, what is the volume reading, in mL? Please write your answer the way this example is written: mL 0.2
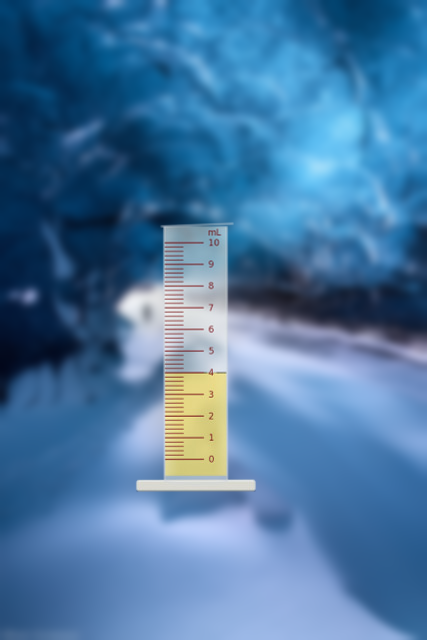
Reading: mL 4
